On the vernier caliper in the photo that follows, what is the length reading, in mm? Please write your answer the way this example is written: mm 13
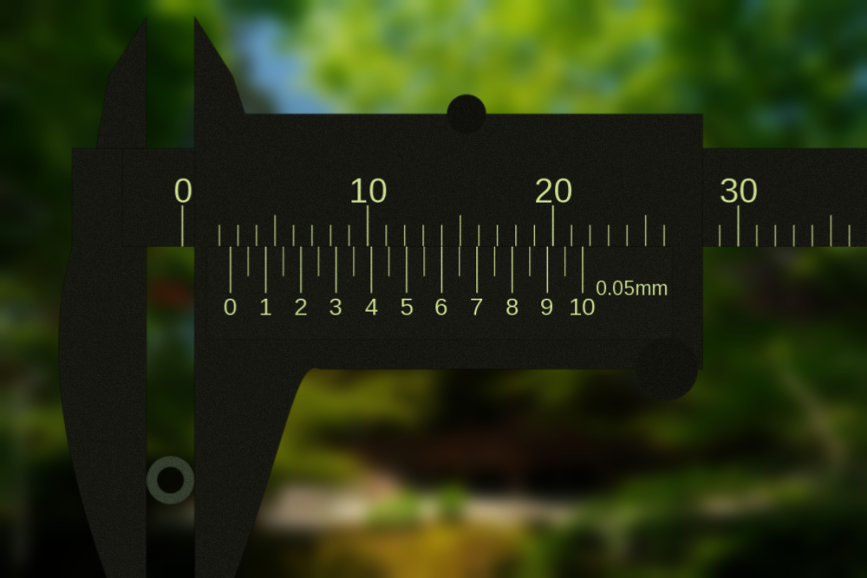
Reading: mm 2.6
